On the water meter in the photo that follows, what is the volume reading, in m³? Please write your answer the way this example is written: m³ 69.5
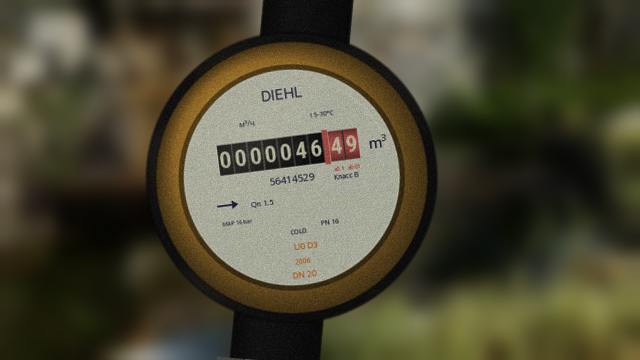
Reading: m³ 46.49
